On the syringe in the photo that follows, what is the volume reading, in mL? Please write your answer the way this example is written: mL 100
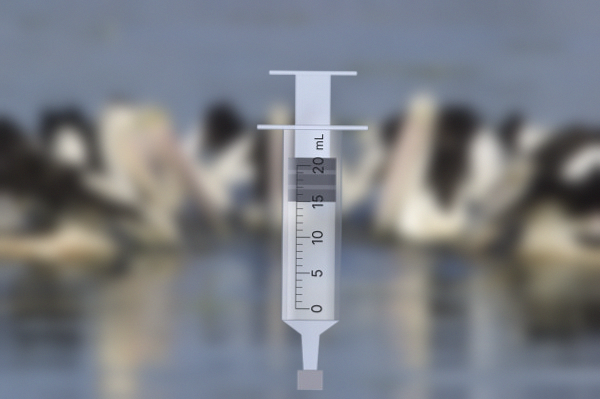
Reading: mL 15
